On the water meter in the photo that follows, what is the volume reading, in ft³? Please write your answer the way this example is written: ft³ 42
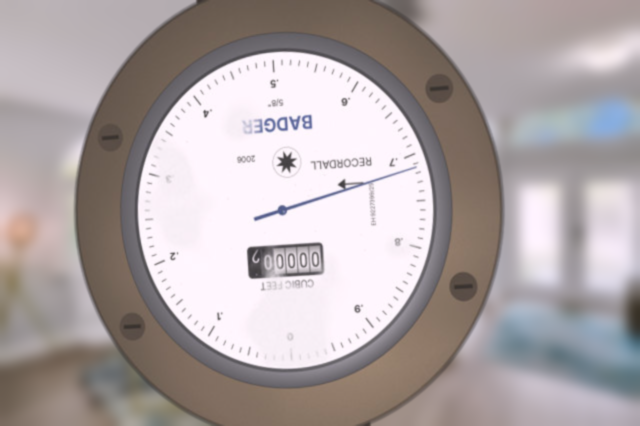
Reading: ft³ 1.71
